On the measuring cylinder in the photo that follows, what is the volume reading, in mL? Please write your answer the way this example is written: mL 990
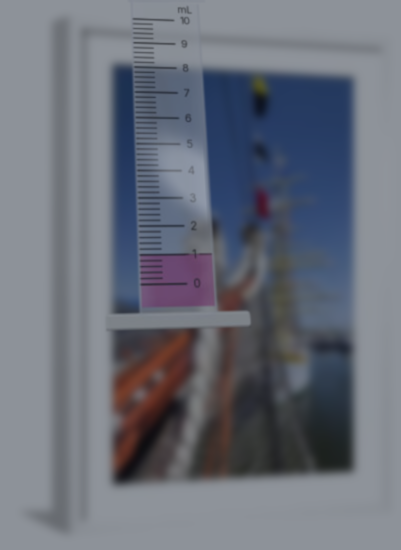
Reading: mL 1
